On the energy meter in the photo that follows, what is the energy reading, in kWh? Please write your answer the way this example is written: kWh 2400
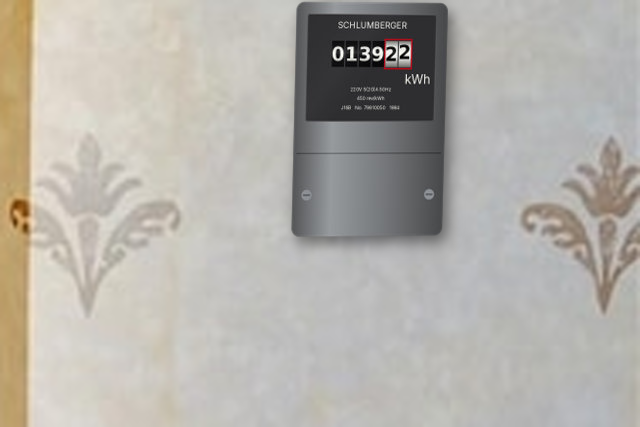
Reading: kWh 139.22
